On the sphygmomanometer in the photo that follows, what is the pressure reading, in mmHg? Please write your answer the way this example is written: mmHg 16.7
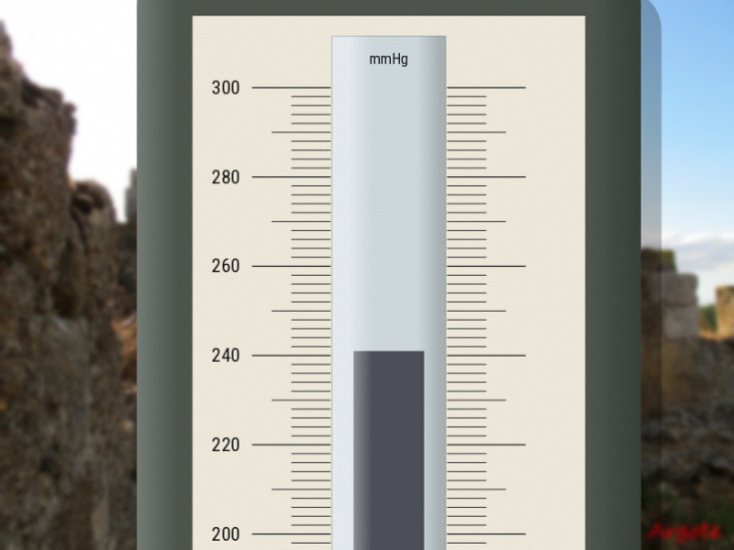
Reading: mmHg 241
